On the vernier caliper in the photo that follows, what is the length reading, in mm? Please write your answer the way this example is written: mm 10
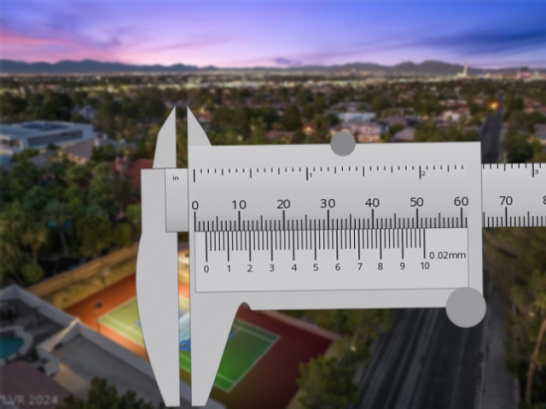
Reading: mm 2.5
